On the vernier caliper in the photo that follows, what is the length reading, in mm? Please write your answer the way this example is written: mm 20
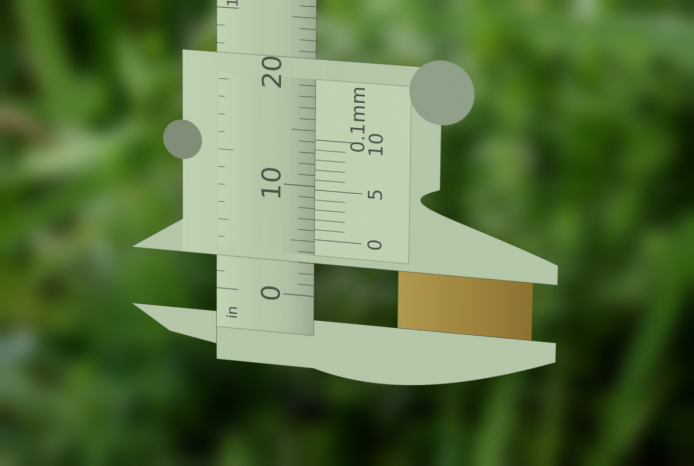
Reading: mm 5.2
